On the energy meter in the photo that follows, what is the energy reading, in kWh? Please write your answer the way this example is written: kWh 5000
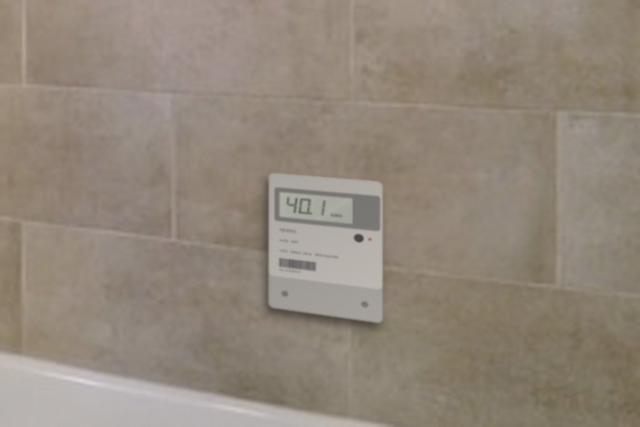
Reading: kWh 40.1
